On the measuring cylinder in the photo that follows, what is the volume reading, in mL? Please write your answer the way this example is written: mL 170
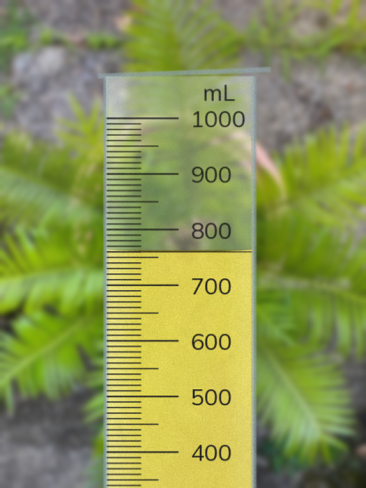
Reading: mL 760
